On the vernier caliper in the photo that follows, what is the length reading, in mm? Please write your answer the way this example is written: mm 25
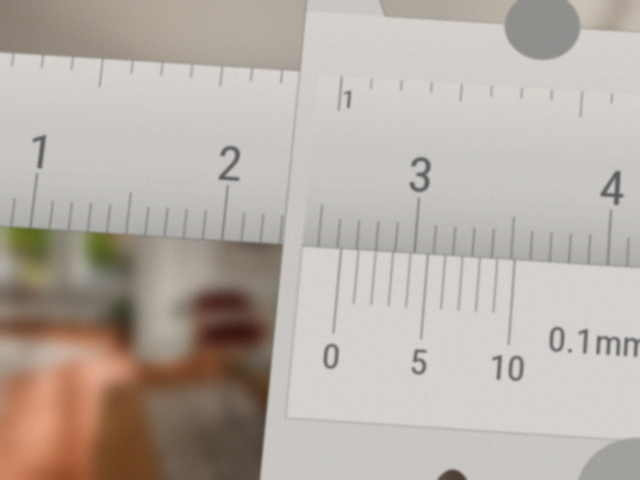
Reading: mm 26.2
